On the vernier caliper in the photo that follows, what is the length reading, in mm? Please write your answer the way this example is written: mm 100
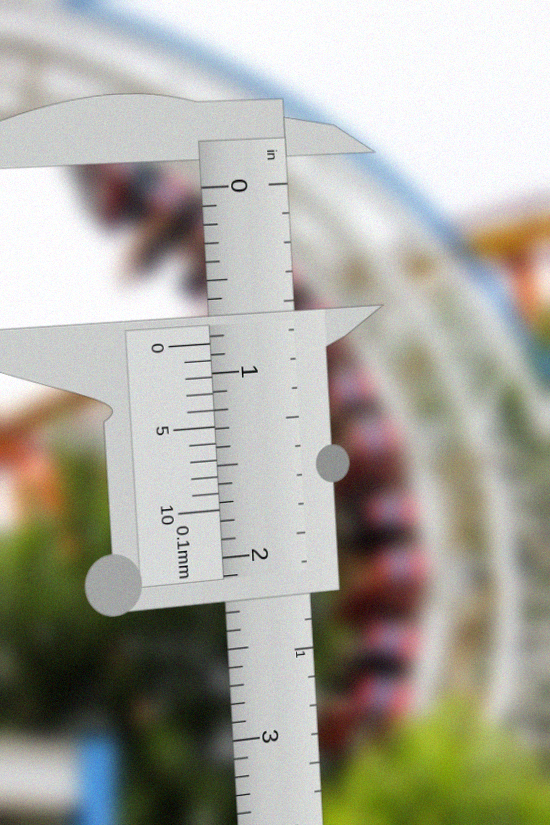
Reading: mm 8.4
